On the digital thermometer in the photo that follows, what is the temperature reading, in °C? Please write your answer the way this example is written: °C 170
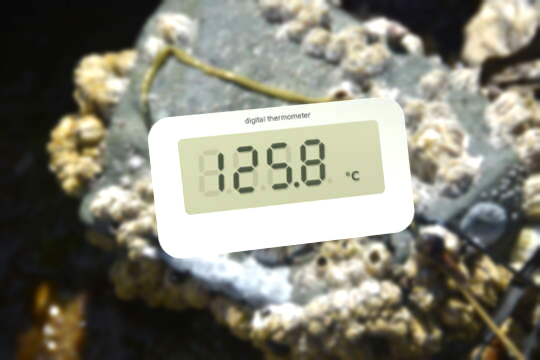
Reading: °C 125.8
